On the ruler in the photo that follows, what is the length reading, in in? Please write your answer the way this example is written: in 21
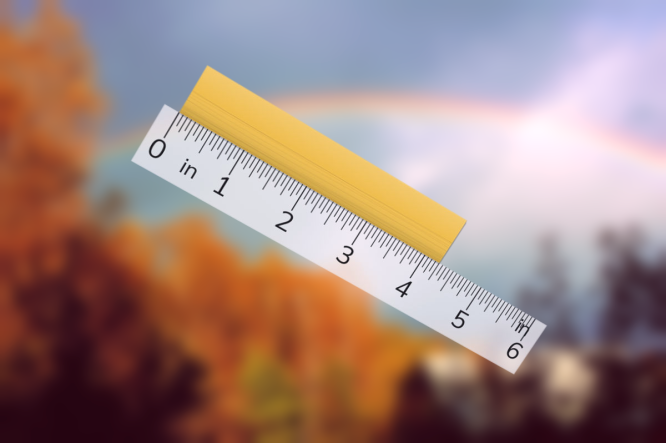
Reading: in 4.25
